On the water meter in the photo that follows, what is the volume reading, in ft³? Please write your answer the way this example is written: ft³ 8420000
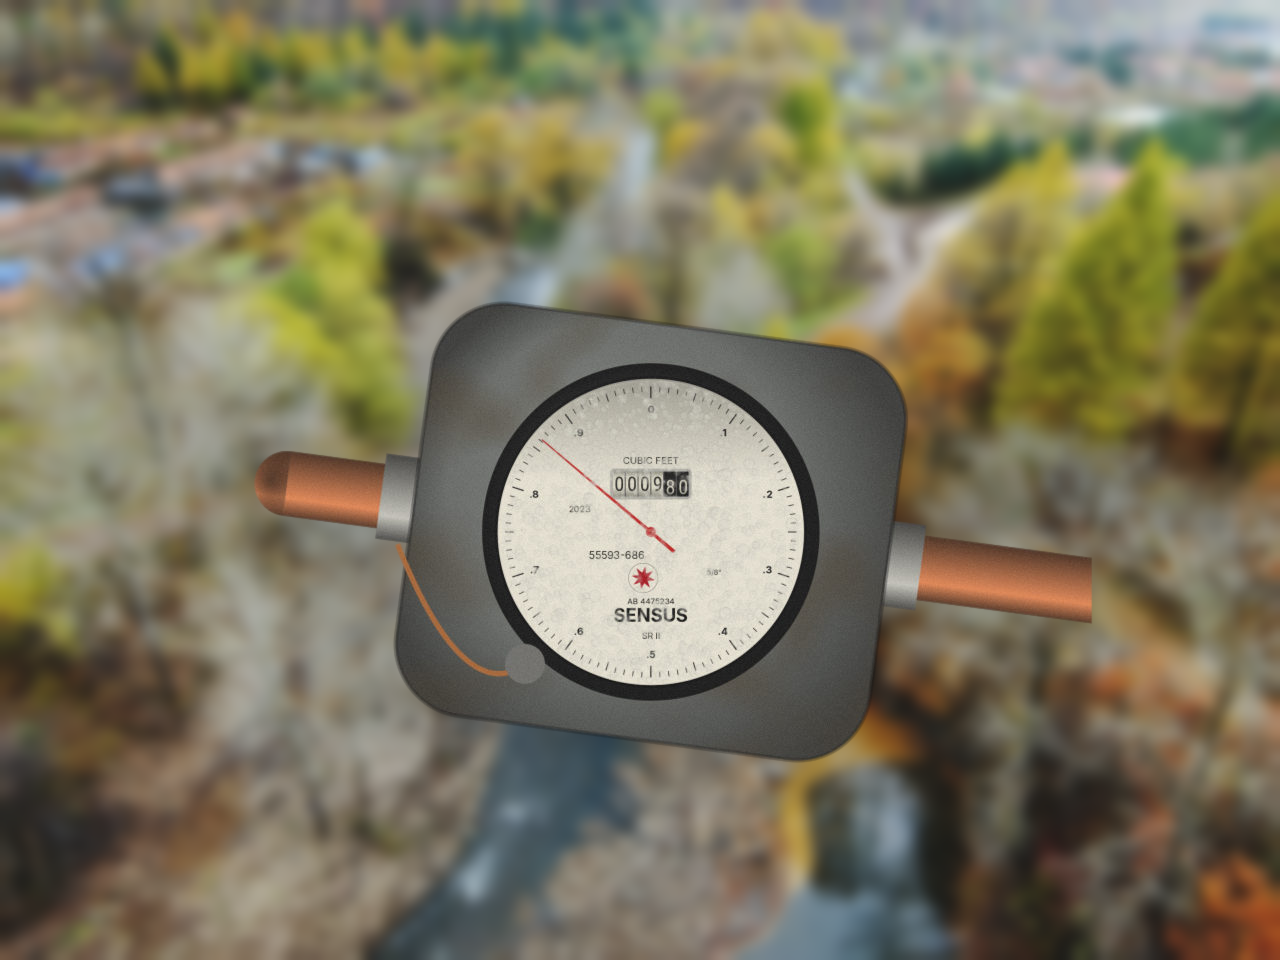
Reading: ft³ 979.86
